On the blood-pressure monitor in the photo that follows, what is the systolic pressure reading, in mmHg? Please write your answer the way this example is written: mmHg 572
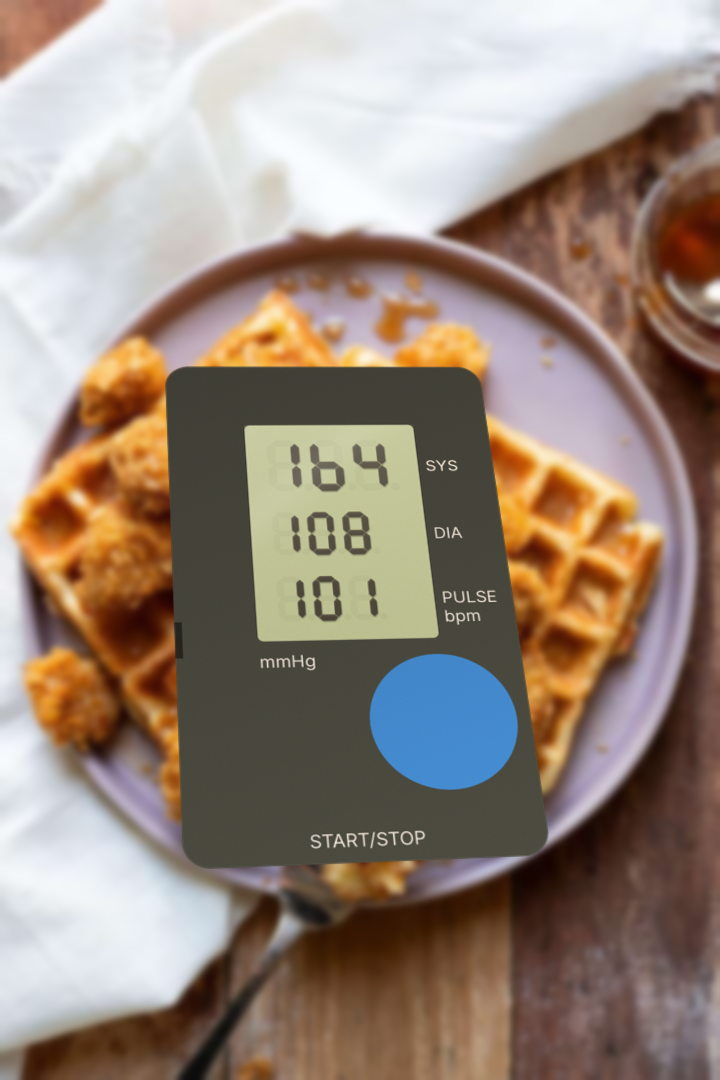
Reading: mmHg 164
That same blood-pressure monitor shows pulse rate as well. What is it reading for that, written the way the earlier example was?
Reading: bpm 101
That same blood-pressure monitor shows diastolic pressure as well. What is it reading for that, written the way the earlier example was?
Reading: mmHg 108
